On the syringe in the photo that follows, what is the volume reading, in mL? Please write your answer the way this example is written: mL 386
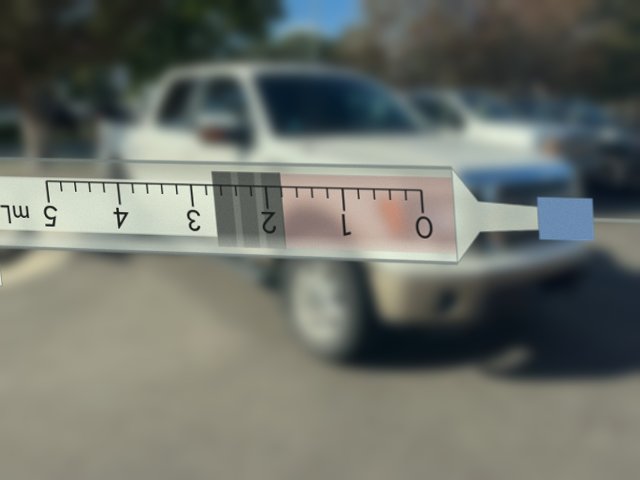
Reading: mL 1.8
